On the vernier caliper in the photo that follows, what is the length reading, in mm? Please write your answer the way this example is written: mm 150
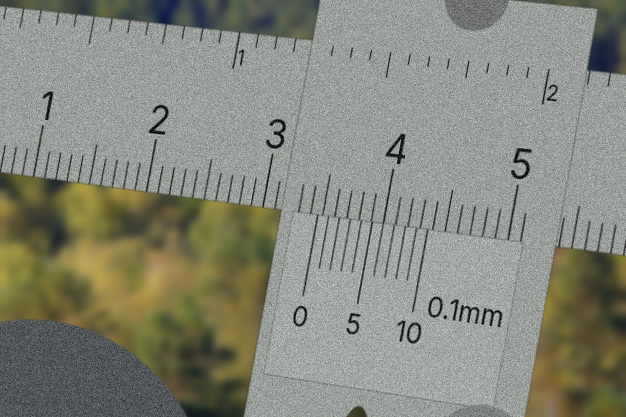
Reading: mm 34.6
